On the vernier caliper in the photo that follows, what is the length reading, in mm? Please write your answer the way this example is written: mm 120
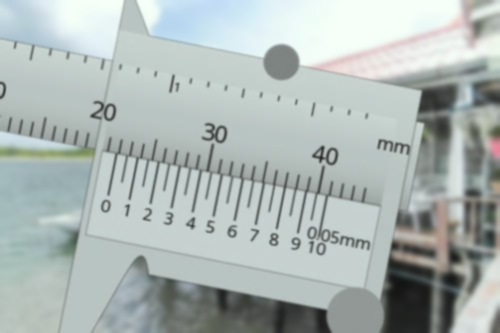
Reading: mm 21.8
